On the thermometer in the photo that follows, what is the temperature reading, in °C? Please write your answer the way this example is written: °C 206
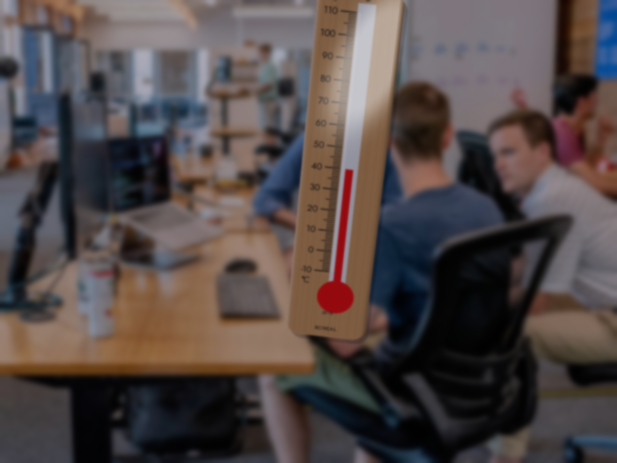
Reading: °C 40
